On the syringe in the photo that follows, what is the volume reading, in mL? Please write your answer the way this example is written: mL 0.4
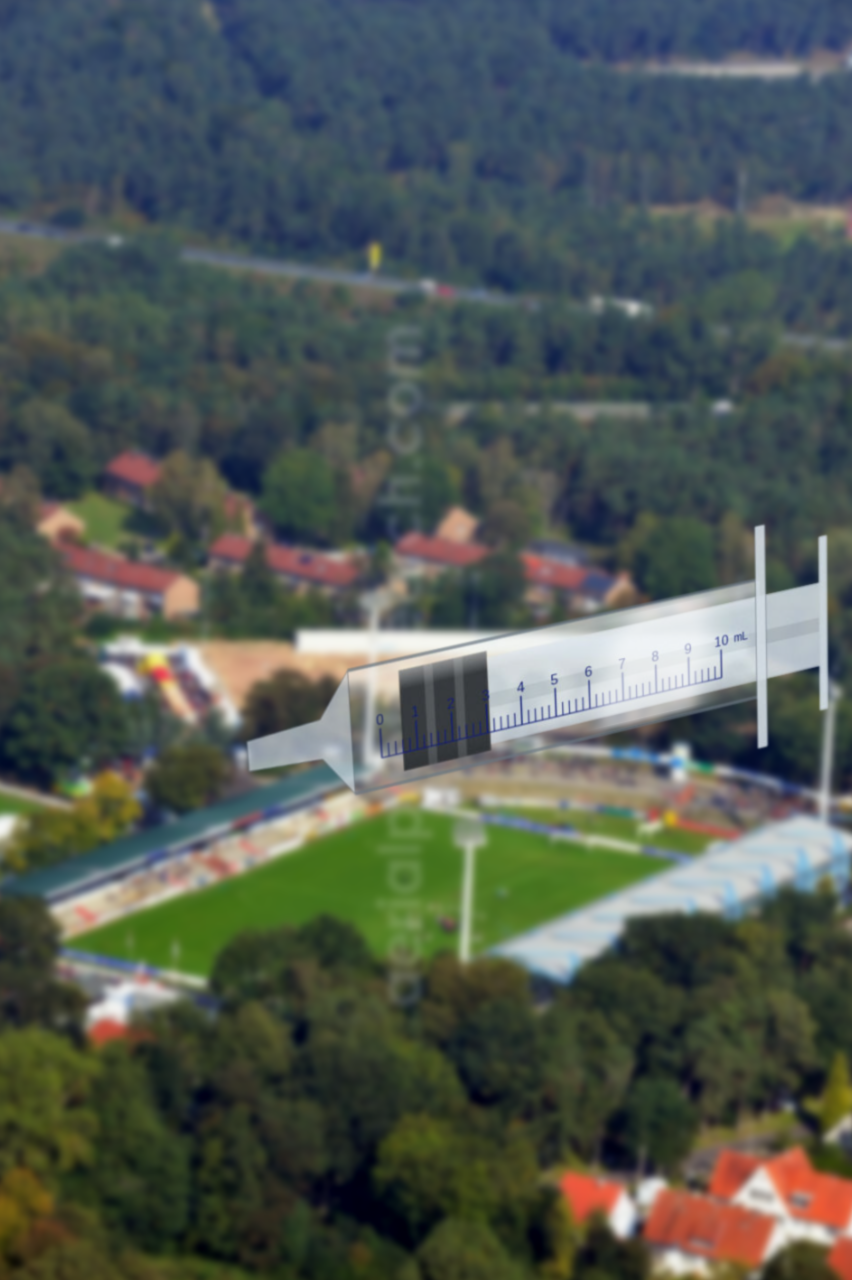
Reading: mL 0.6
